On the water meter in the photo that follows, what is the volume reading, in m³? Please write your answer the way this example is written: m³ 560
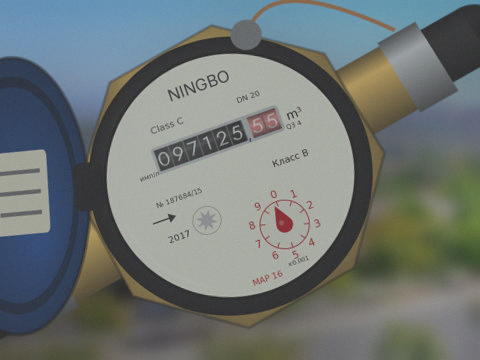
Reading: m³ 97125.549
